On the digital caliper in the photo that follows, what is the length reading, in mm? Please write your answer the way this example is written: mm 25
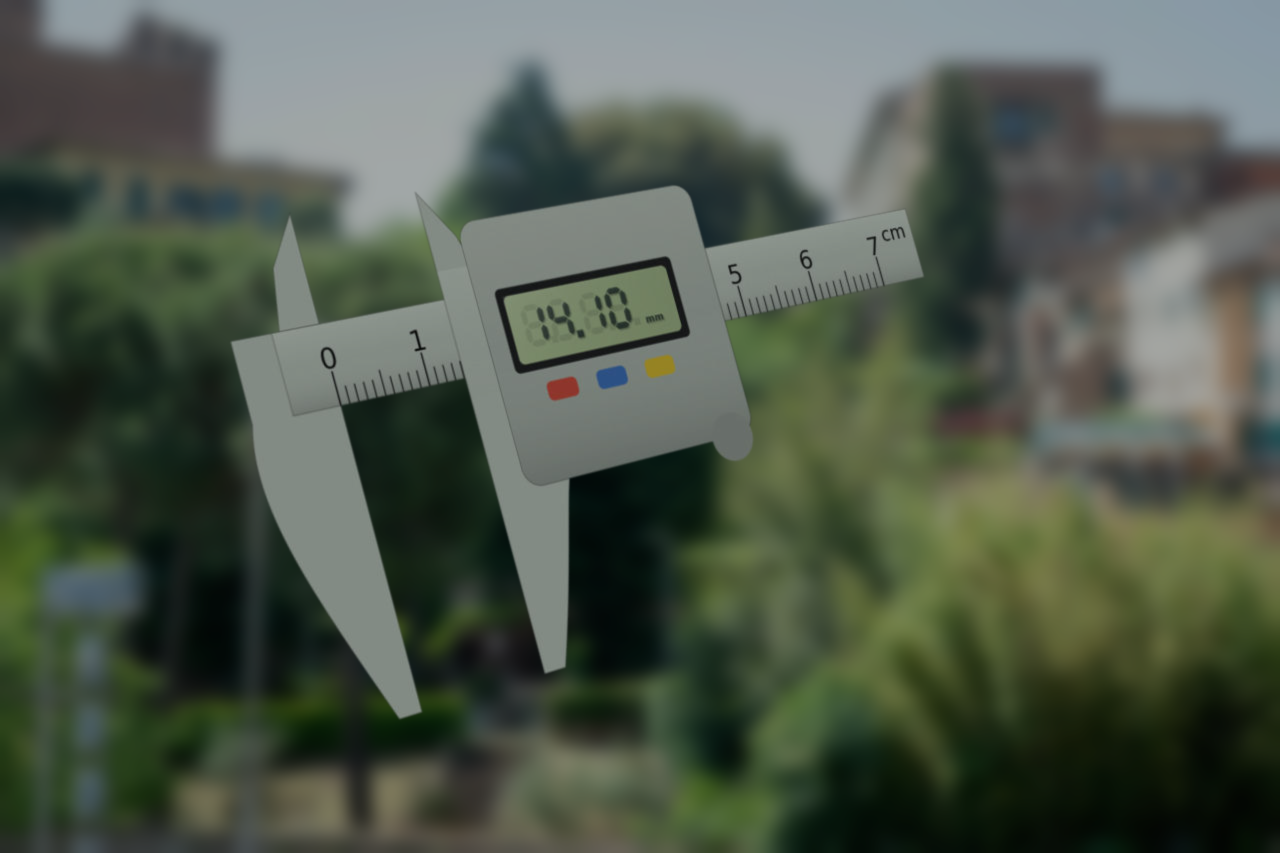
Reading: mm 14.10
